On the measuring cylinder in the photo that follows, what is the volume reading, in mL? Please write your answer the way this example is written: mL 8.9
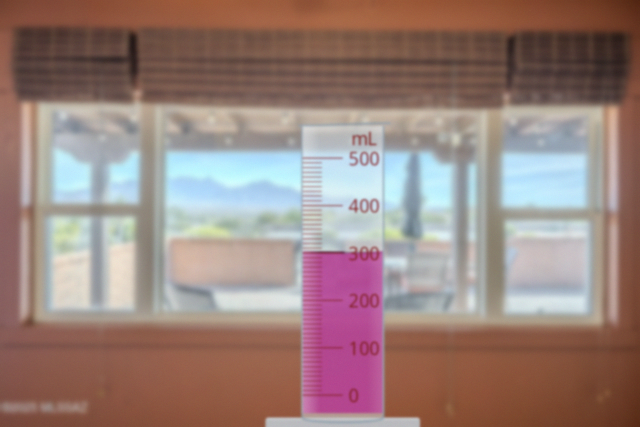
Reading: mL 300
